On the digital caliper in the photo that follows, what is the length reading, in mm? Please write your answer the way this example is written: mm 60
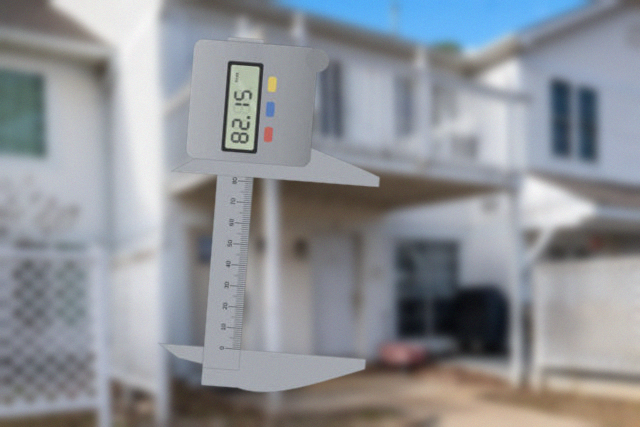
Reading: mm 82.15
